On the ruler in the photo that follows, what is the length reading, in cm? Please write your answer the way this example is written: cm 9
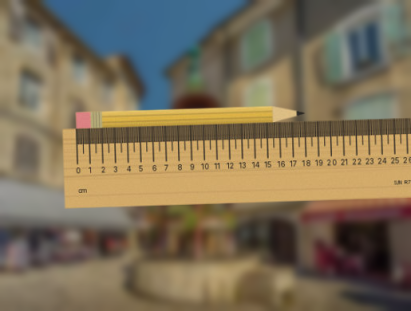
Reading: cm 18
